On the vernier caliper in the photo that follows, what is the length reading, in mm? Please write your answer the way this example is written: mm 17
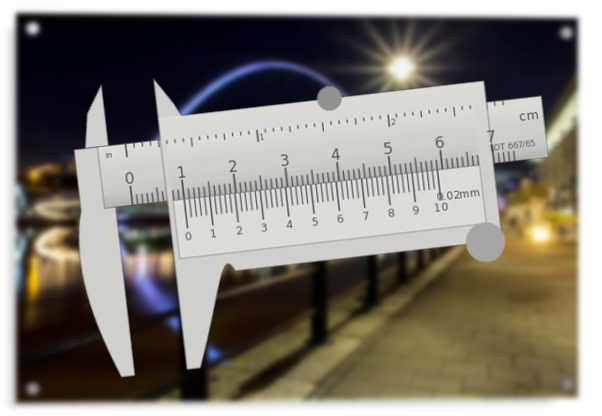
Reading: mm 10.0
